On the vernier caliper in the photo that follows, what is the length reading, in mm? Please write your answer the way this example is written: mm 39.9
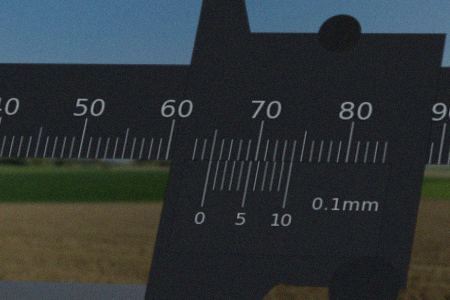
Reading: mm 65.0
